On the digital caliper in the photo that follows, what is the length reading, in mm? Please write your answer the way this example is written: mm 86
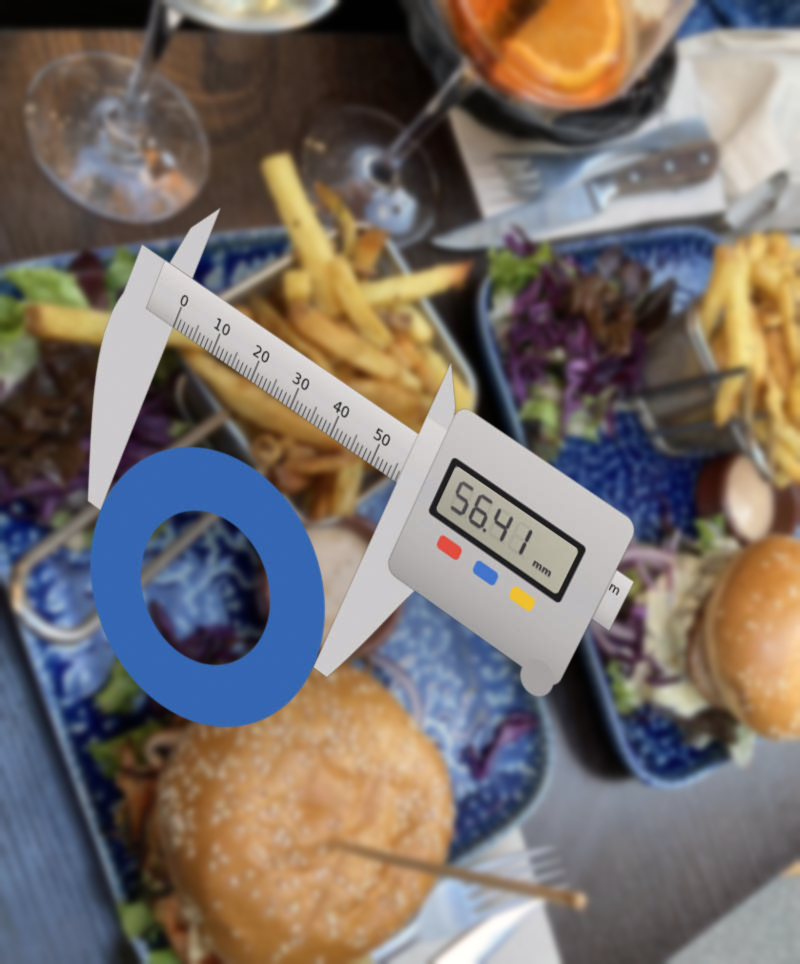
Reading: mm 56.41
